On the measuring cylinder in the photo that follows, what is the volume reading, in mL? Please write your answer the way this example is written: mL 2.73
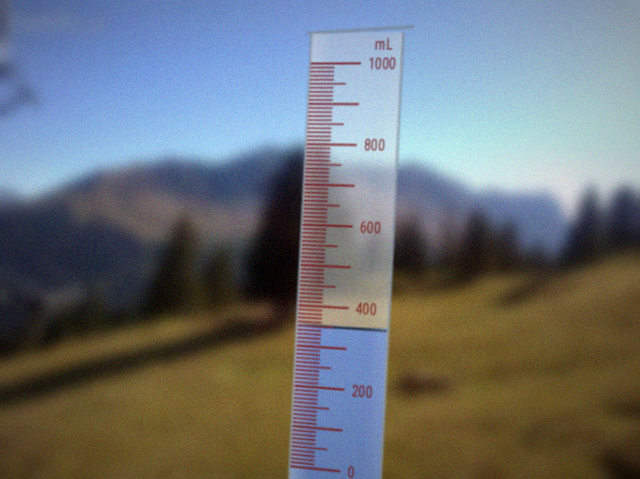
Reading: mL 350
